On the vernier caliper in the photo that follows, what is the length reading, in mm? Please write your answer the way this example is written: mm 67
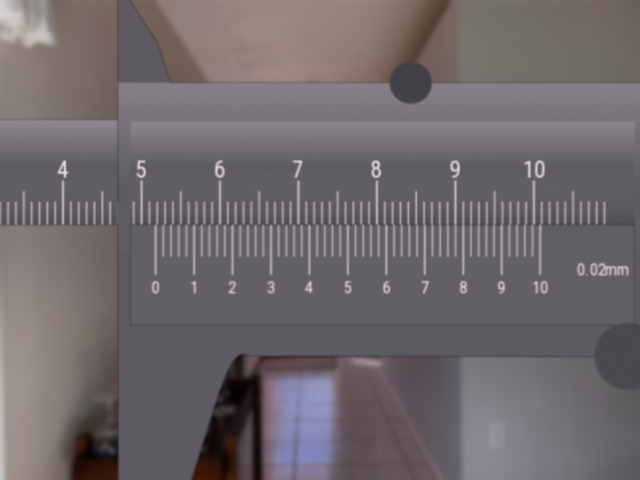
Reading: mm 51.8
